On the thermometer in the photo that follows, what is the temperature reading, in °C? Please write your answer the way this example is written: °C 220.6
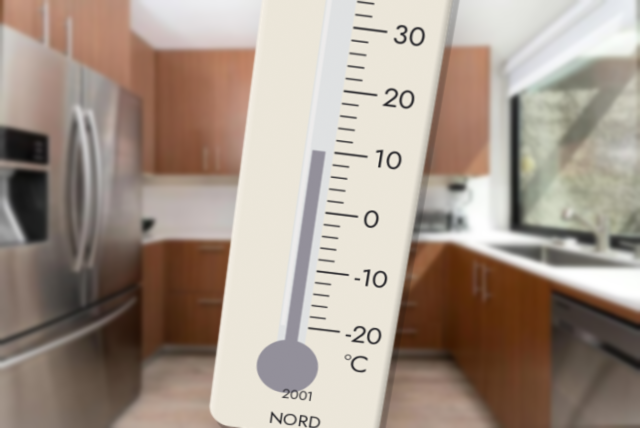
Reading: °C 10
